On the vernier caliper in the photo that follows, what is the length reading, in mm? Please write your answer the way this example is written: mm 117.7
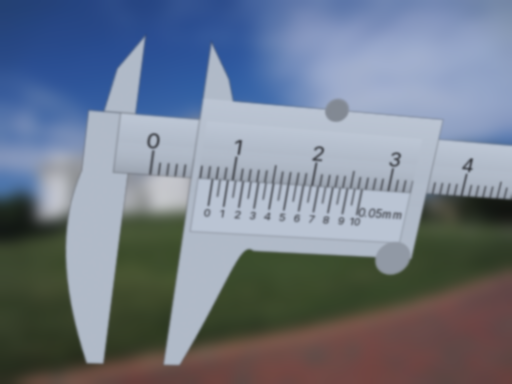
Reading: mm 7.5
